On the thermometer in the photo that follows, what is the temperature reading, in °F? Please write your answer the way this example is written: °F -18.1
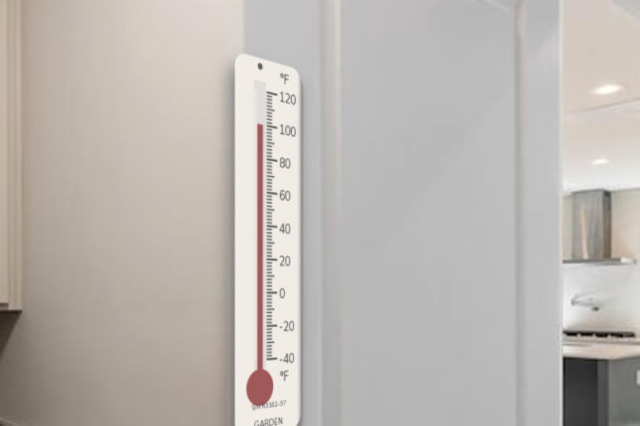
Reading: °F 100
